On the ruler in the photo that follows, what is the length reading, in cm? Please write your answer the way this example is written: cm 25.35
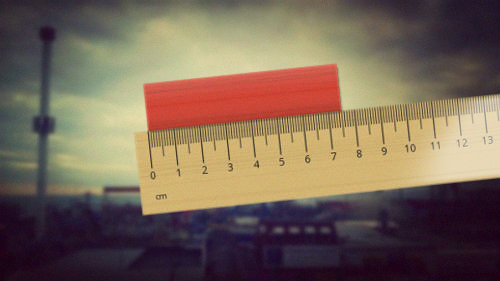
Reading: cm 7.5
